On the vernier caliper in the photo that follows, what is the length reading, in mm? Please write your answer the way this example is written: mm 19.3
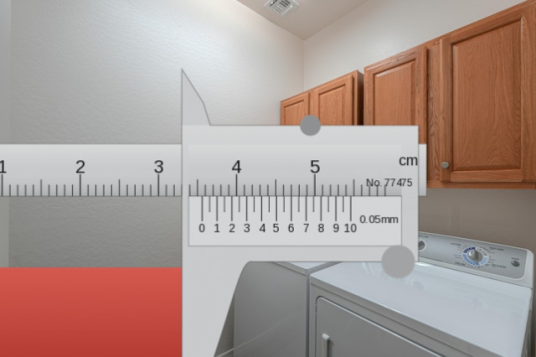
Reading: mm 35.6
